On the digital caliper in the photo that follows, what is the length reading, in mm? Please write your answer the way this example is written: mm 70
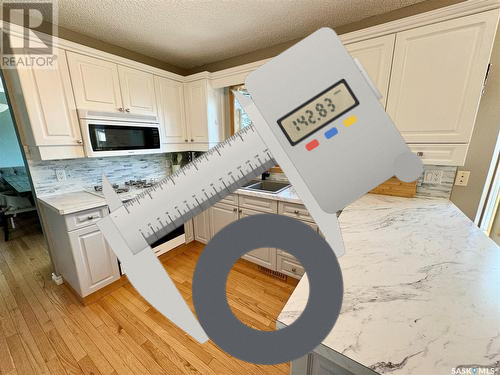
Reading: mm 142.83
